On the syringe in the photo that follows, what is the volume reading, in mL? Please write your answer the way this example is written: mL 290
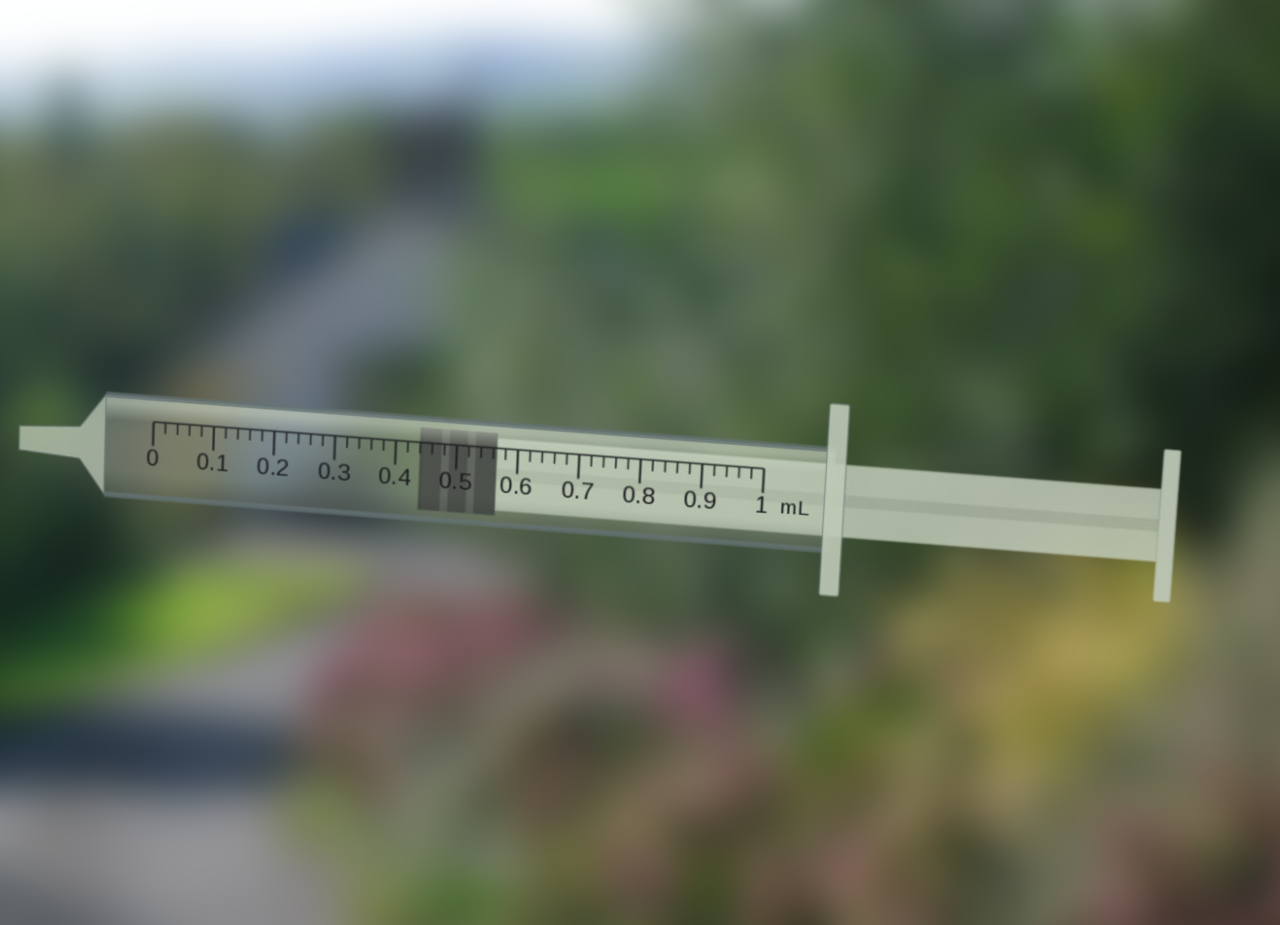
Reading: mL 0.44
